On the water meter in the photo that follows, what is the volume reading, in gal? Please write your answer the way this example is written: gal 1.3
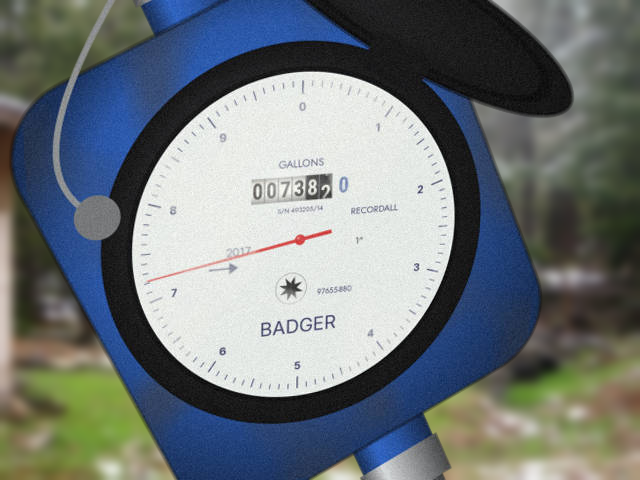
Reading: gal 73817.2
